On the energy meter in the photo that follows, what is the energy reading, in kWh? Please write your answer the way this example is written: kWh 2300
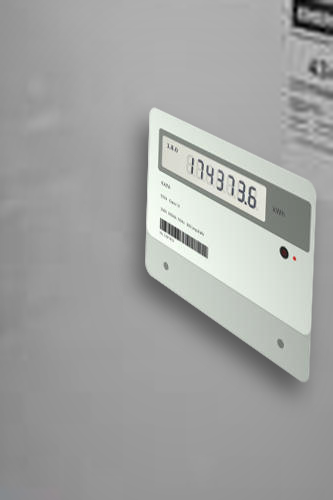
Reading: kWh 174373.6
